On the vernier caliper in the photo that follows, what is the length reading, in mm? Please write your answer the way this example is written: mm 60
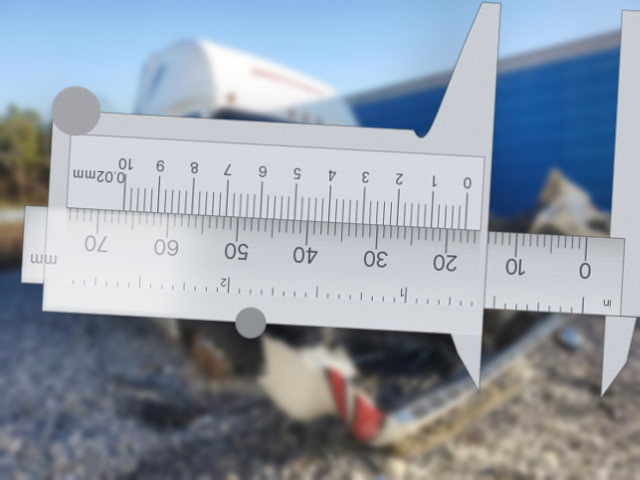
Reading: mm 17.4
